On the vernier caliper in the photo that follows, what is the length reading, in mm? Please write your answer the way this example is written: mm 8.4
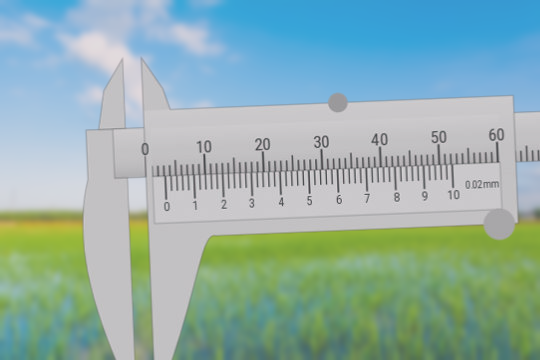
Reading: mm 3.2
